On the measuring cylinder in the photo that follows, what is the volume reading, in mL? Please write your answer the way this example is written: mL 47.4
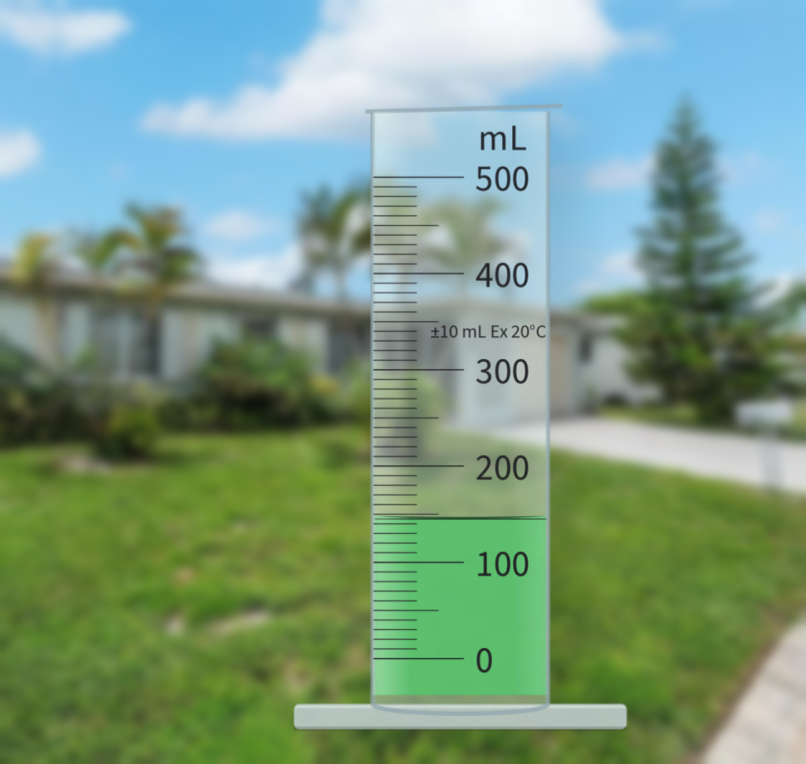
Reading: mL 145
